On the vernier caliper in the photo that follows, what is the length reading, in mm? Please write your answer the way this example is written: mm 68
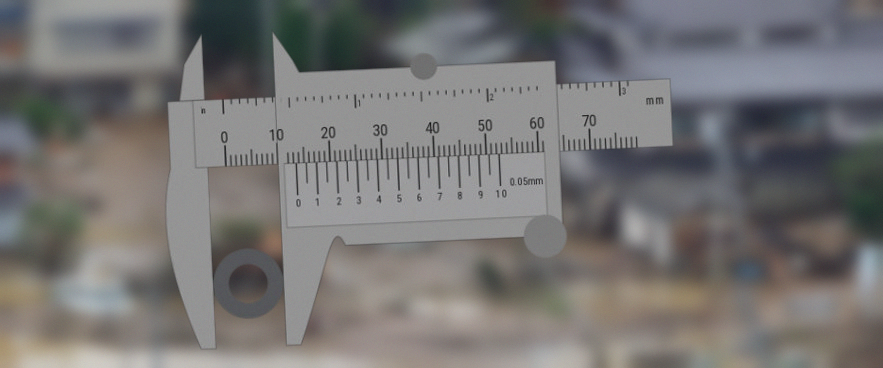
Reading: mm 13.5
